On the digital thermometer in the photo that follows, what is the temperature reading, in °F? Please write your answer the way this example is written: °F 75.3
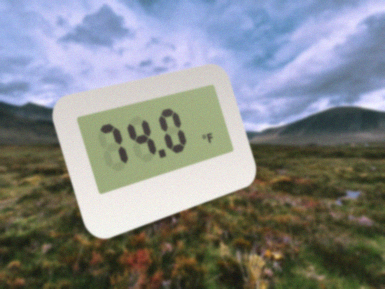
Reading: °F 74.0
